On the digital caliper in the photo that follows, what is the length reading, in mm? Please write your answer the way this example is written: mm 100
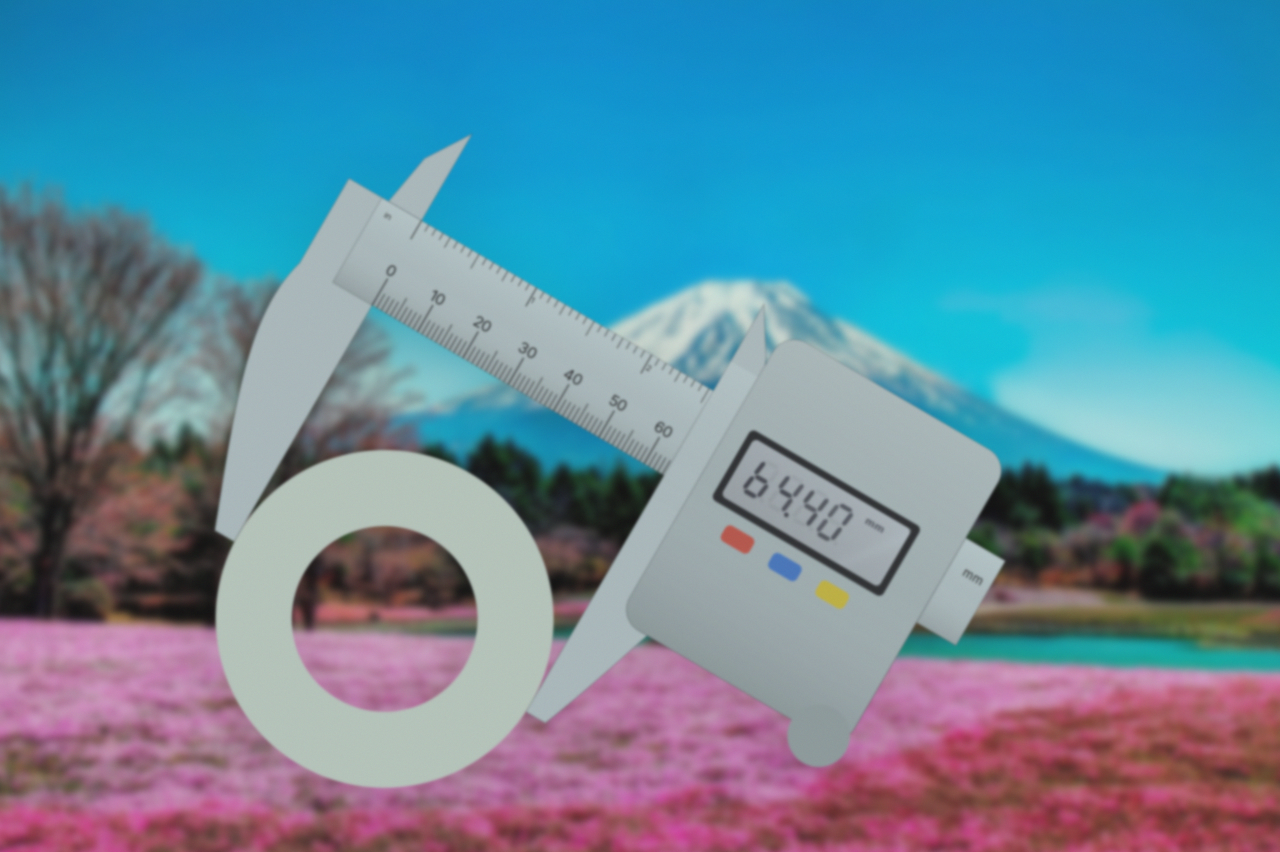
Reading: mm 64.40
